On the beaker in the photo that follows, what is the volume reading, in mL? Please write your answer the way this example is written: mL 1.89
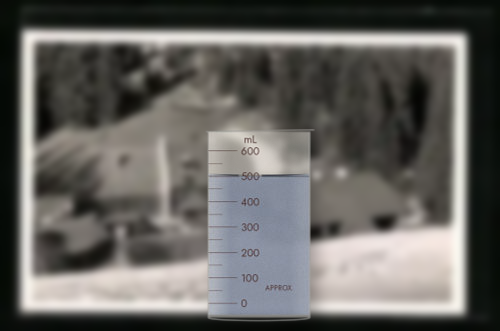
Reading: mL 500
